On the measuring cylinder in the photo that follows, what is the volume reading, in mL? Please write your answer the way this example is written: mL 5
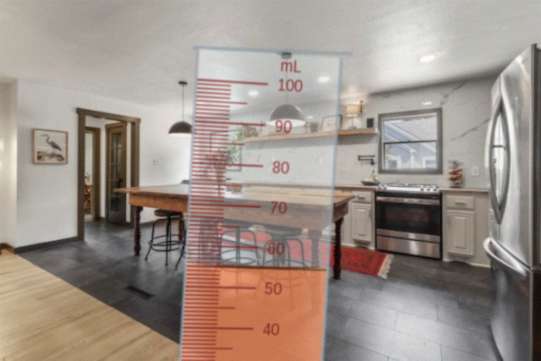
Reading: mL 55
